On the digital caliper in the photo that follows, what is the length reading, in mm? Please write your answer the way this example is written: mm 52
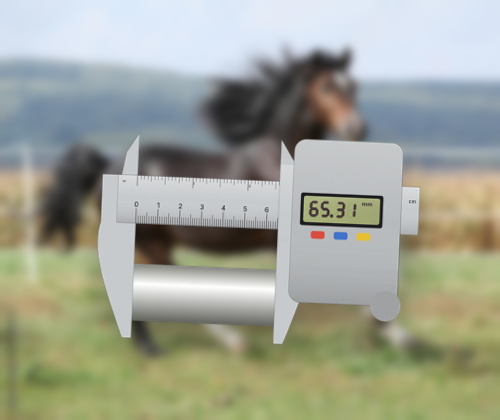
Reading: mm 65.31
